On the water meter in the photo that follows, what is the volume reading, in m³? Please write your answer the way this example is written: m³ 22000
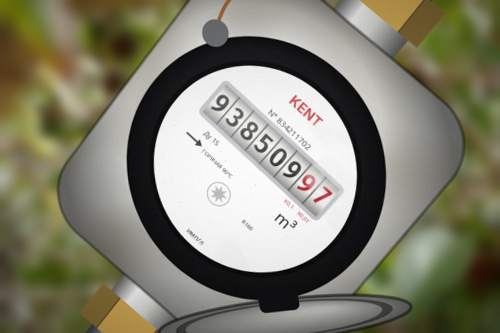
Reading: m³ 938509.97
